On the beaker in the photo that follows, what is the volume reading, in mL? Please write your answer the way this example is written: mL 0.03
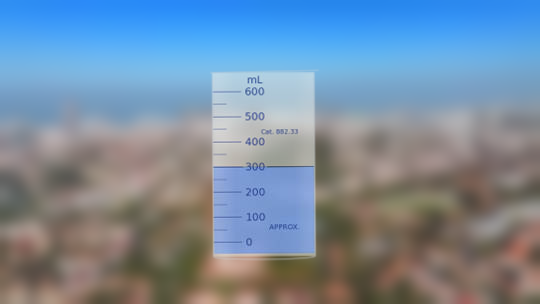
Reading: mL 300
